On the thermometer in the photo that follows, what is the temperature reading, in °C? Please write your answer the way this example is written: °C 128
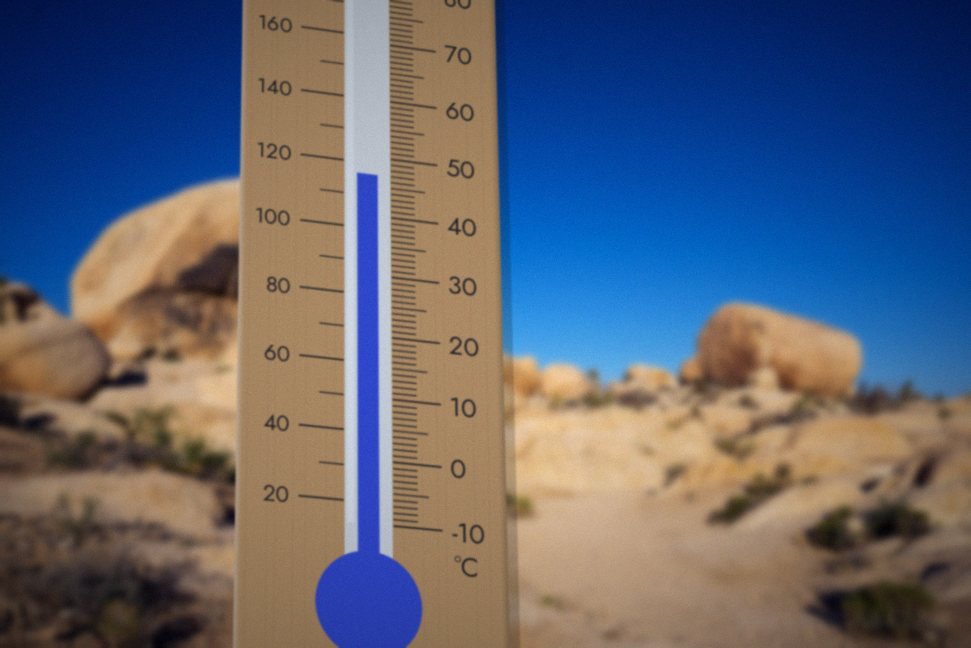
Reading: °C 47
